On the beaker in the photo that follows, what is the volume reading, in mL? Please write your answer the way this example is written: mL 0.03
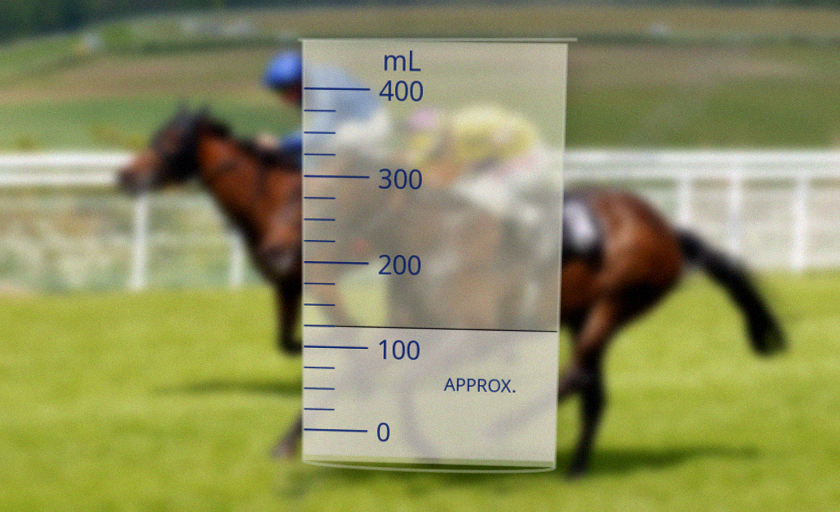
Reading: mL 125
